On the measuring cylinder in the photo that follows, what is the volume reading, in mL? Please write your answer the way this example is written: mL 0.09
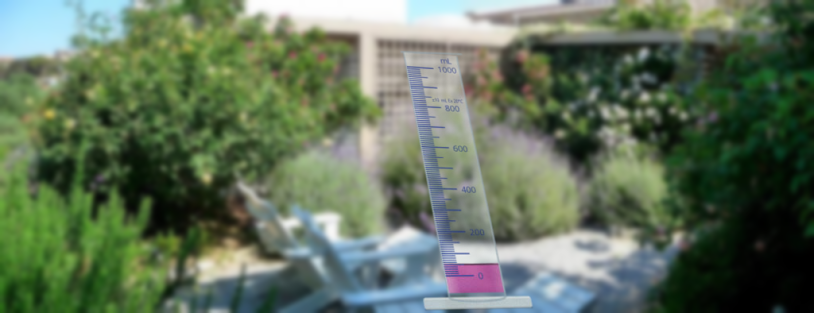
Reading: mL 50
